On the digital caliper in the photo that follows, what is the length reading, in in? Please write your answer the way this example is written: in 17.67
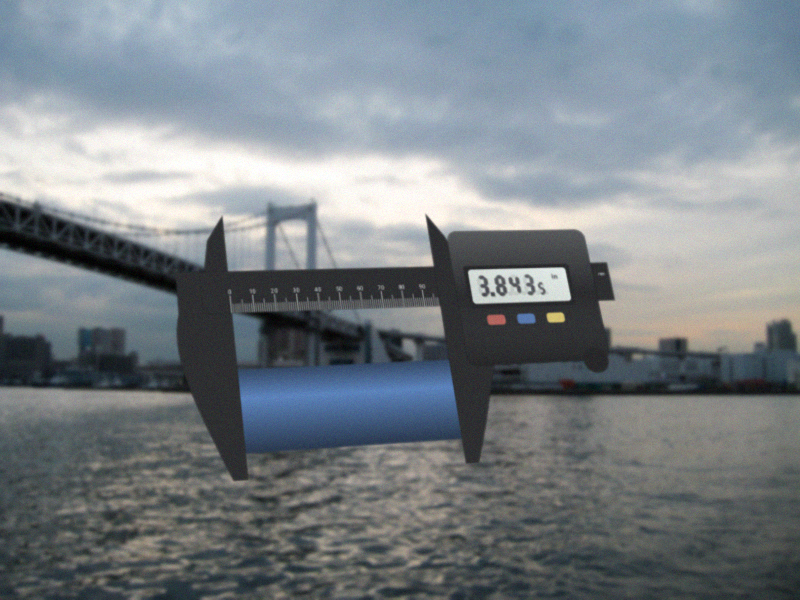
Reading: in 3.8435
